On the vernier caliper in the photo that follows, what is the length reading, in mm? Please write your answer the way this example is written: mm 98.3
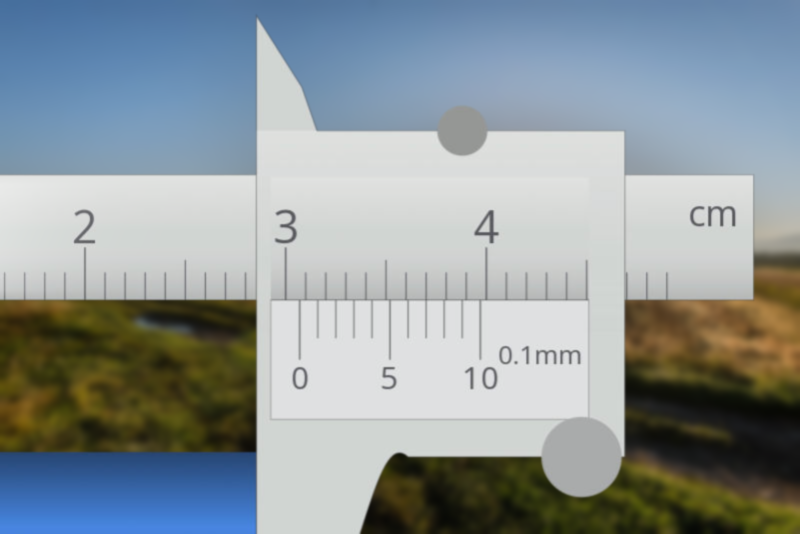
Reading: mm 30.7
